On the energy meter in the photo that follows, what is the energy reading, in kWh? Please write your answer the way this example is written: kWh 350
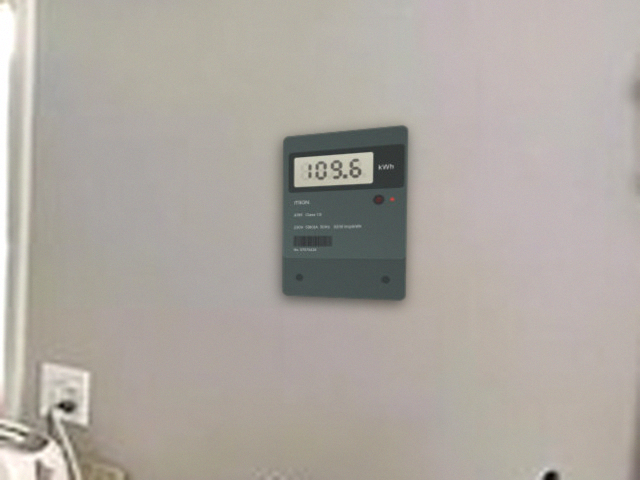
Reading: kWh 109.6
